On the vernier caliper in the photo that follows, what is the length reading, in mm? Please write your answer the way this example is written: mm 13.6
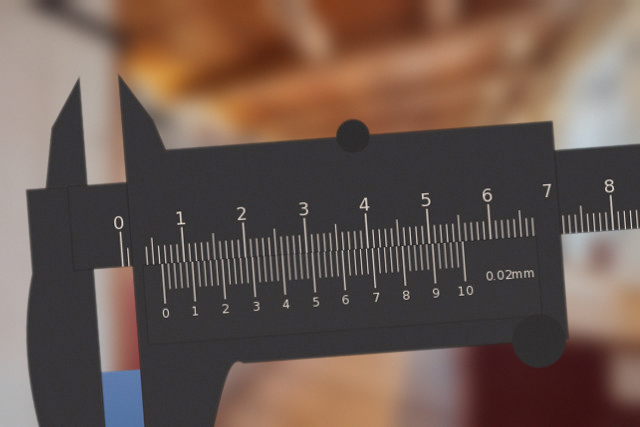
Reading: mm 6.4
